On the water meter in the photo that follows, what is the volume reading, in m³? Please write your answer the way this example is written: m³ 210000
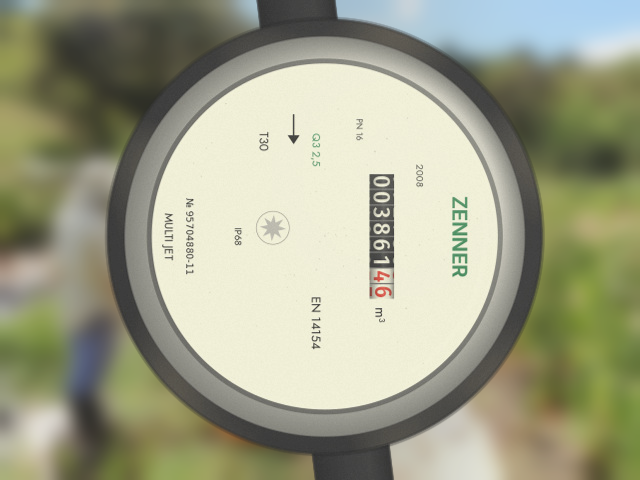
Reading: m³ 3861.46
